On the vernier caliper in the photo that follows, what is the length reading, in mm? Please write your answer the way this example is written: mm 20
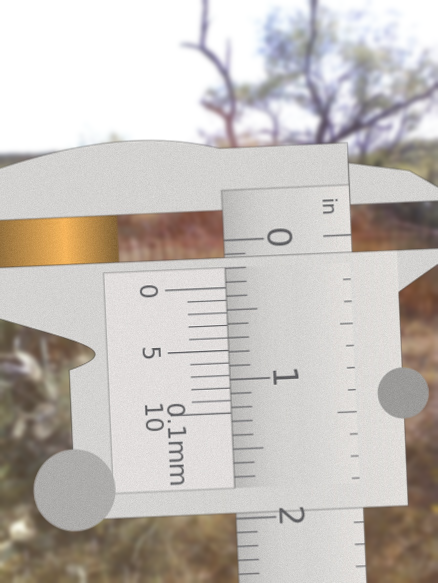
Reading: mm 3.4
